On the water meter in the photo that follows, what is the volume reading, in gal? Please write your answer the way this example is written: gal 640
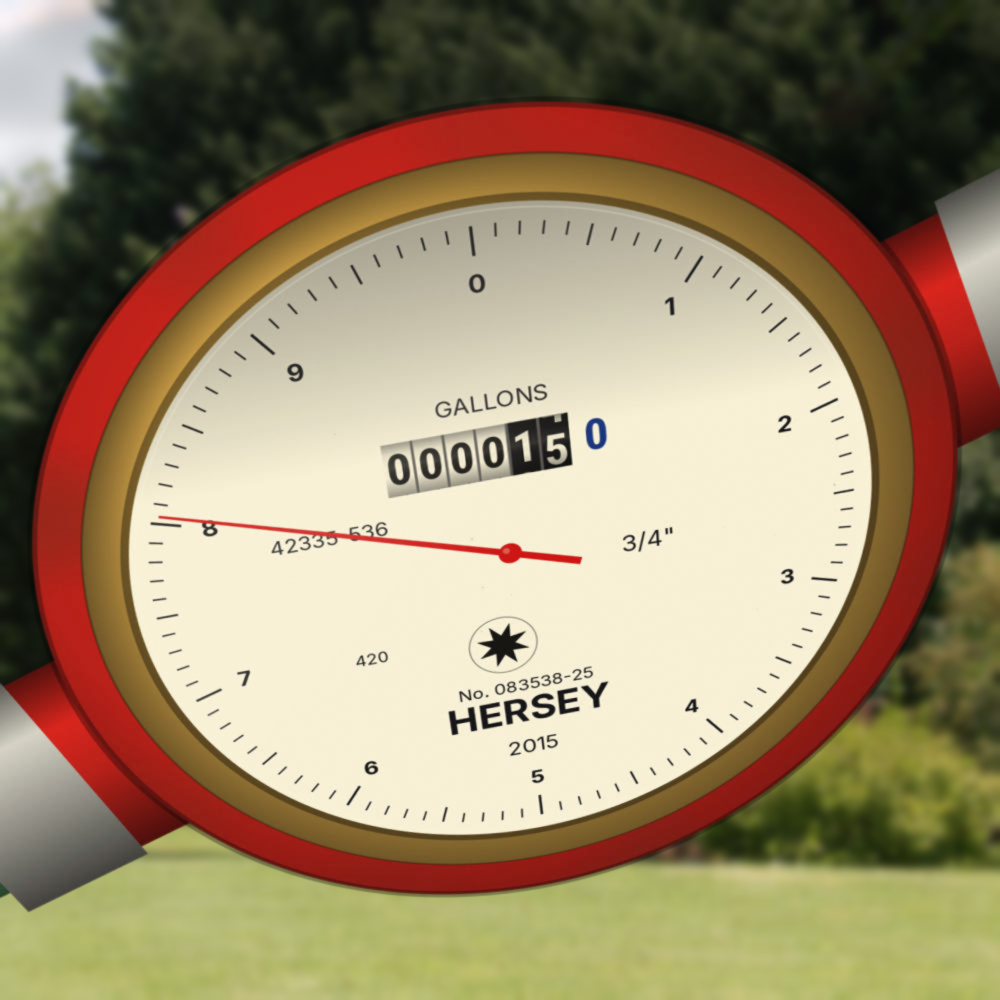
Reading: gal 148.0
